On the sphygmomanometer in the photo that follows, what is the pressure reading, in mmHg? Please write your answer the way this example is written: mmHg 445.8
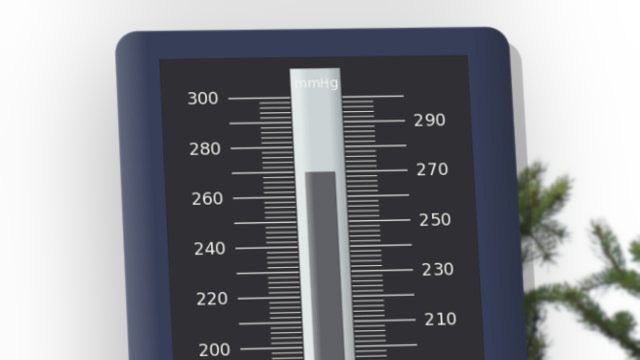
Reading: mmHg 270
